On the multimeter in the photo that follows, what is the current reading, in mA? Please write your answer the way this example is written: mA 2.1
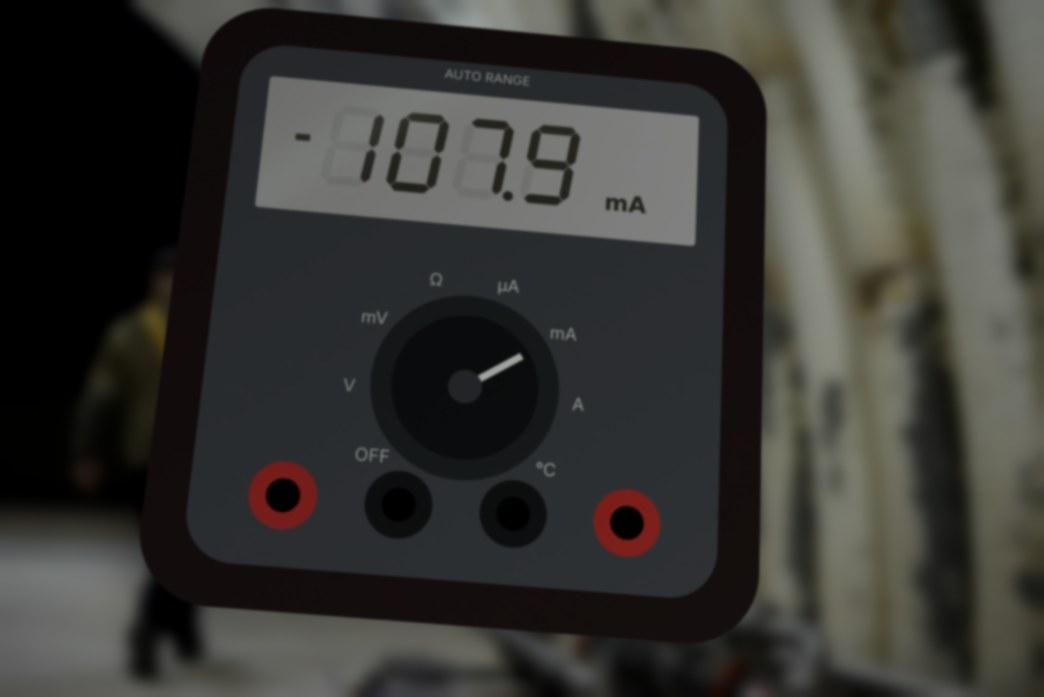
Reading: mA -107.9
